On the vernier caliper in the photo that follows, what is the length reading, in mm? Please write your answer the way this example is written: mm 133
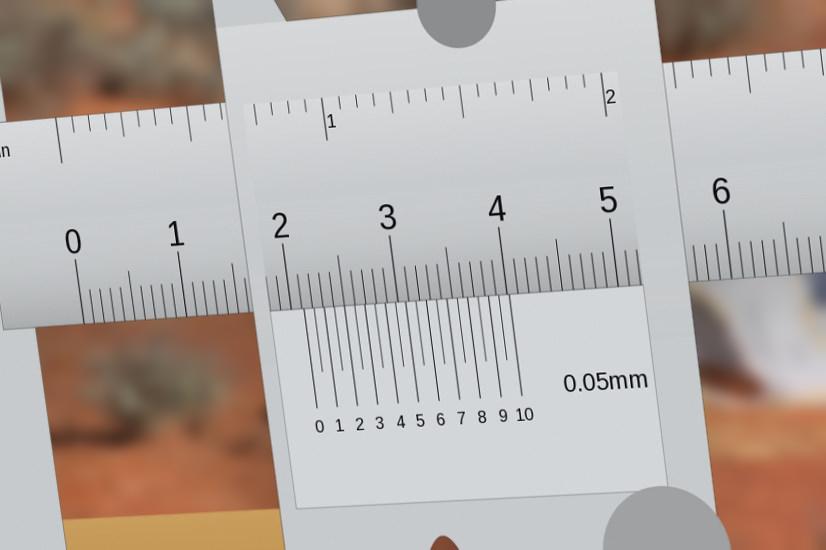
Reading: mm 21.2
